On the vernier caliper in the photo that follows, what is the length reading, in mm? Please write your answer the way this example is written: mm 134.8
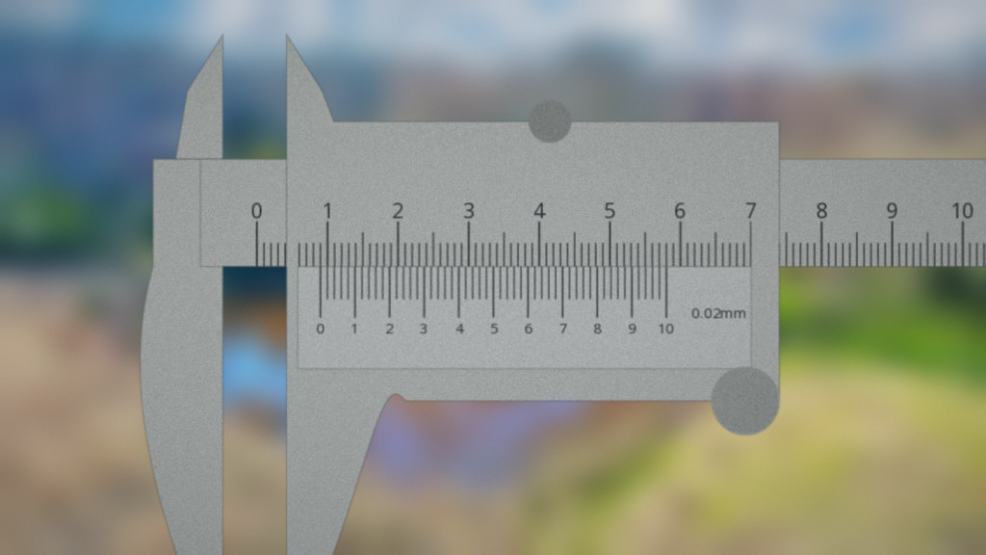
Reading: mm 9.0
